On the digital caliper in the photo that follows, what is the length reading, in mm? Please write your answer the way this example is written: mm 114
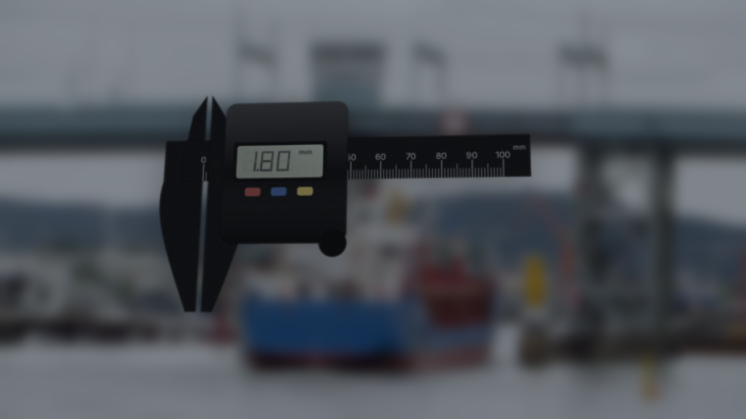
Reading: mm 1.80
